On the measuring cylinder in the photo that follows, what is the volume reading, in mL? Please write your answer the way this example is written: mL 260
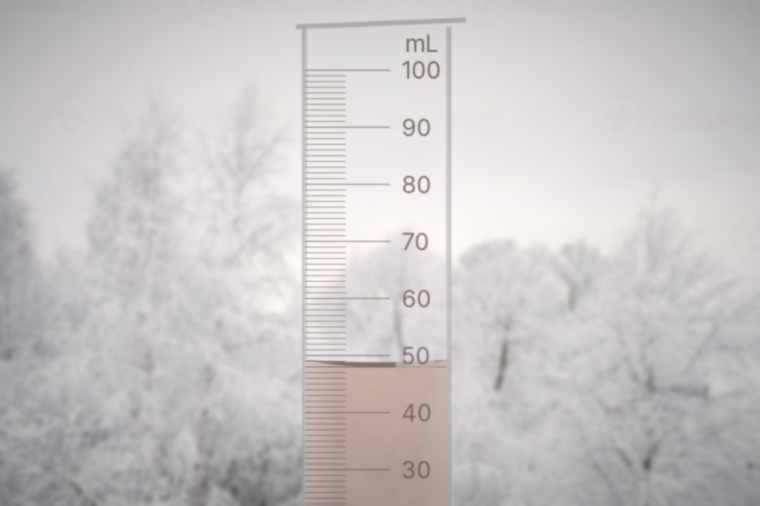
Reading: mL 48
